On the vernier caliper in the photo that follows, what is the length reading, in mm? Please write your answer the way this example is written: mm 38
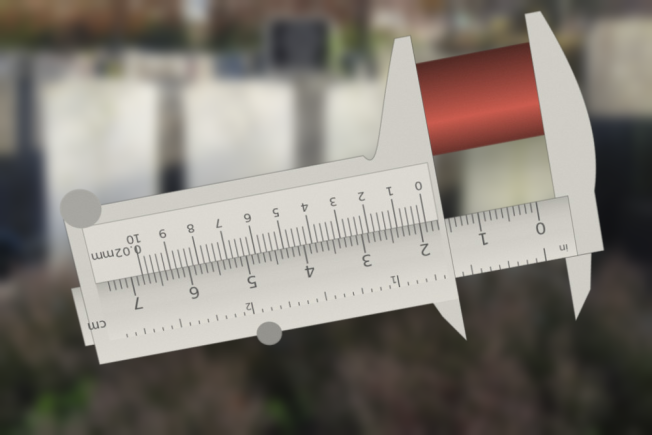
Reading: mm 19.0
